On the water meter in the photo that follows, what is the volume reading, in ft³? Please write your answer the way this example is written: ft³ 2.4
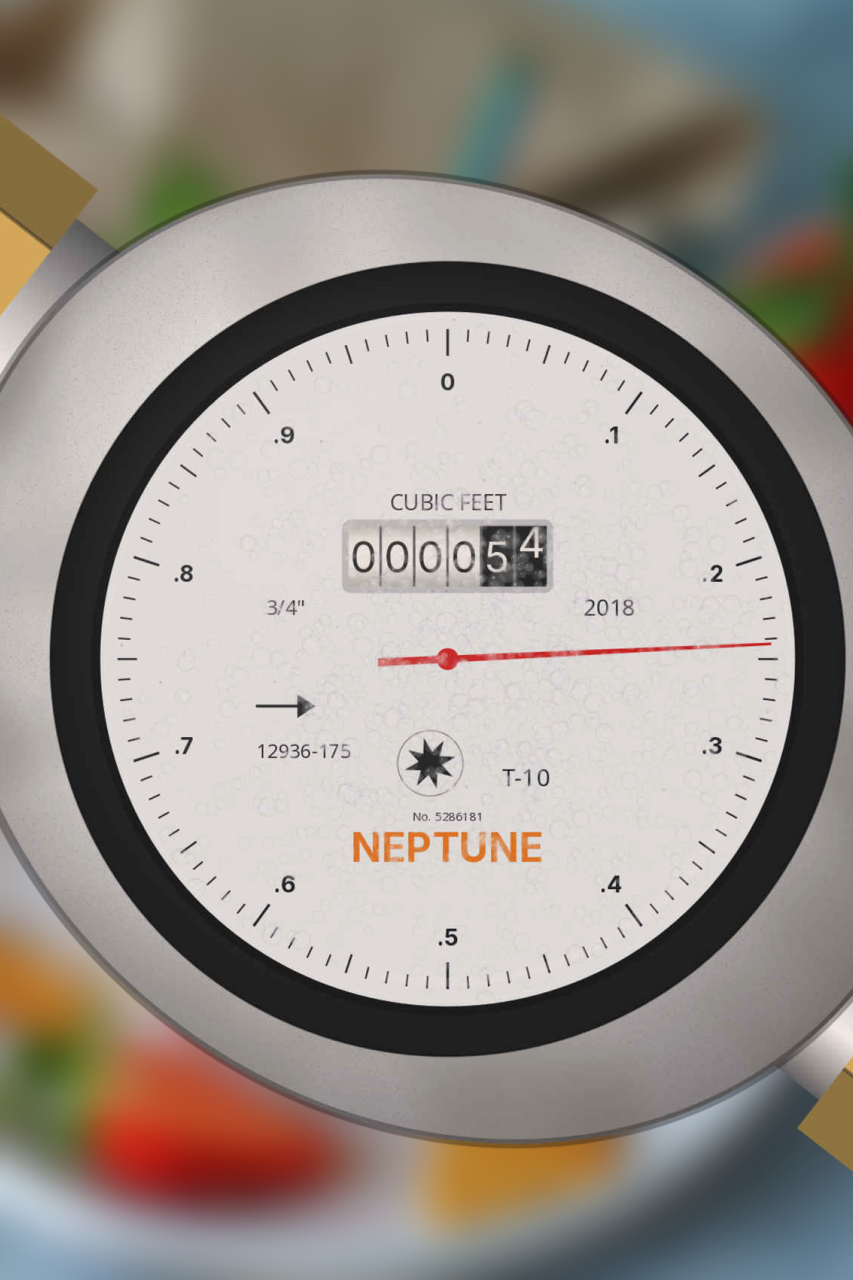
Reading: ft³ 54.24
